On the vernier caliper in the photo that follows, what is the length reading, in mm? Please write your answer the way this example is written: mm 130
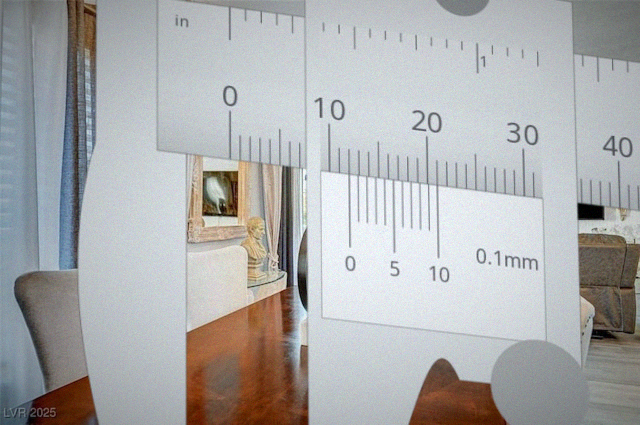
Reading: mm 12.0
